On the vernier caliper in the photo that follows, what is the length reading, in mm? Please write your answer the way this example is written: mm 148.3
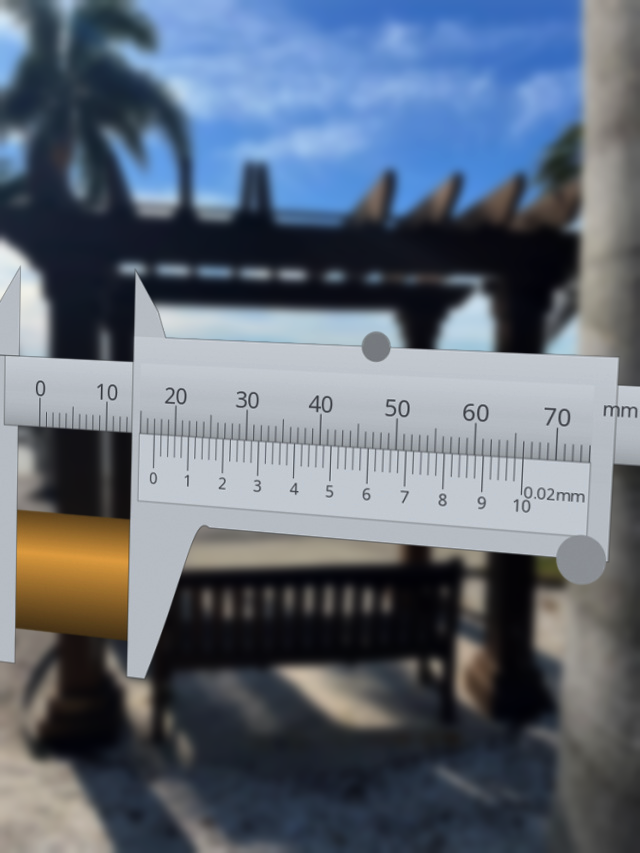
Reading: mm 17.0
